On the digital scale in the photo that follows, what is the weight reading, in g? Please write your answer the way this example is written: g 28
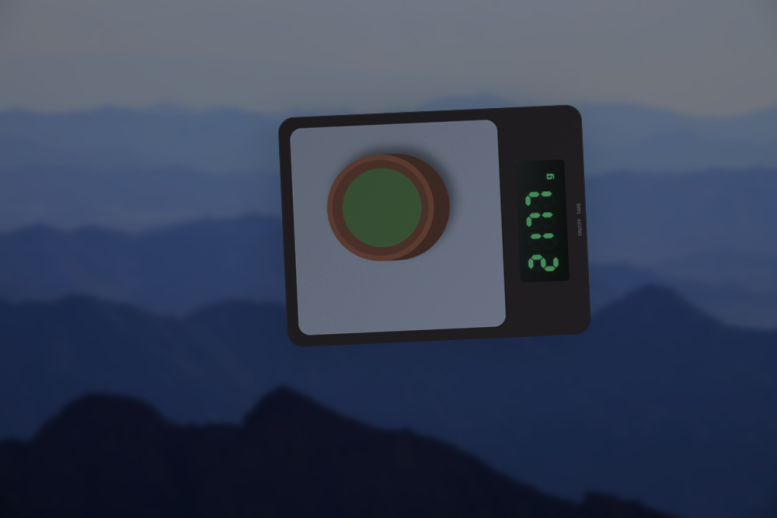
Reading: g 2177
